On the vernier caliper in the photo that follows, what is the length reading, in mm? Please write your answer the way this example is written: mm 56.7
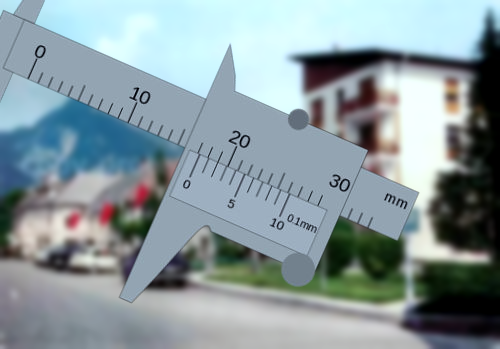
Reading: mm 17.2
